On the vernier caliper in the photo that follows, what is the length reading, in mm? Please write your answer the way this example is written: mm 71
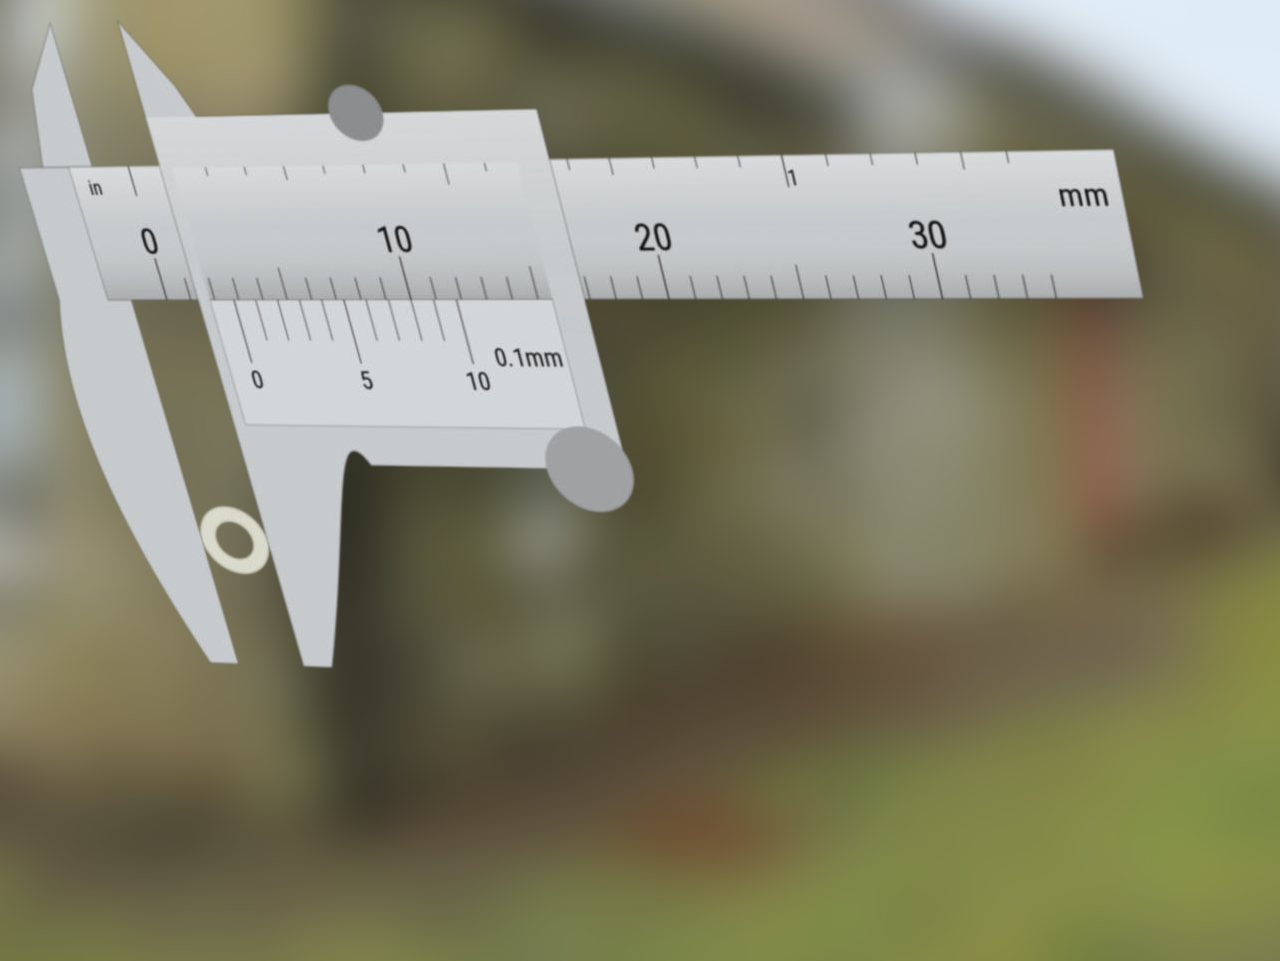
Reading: mm 2.8
